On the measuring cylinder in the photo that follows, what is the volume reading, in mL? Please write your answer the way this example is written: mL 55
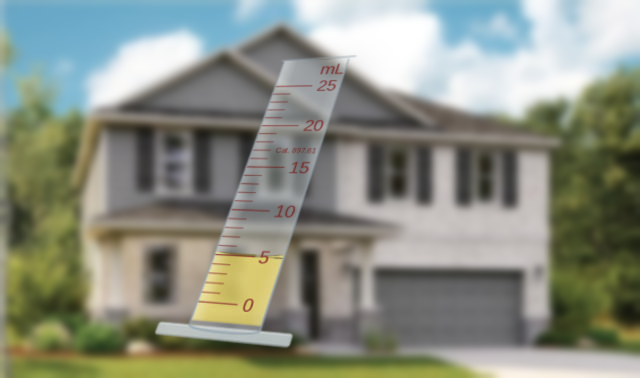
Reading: mL 5
